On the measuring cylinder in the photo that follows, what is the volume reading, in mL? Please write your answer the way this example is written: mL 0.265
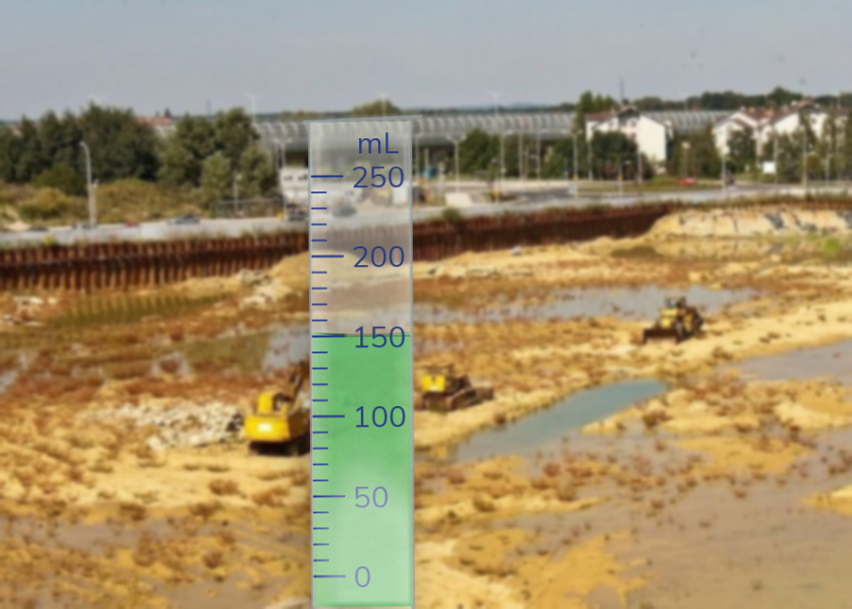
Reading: mL 150
